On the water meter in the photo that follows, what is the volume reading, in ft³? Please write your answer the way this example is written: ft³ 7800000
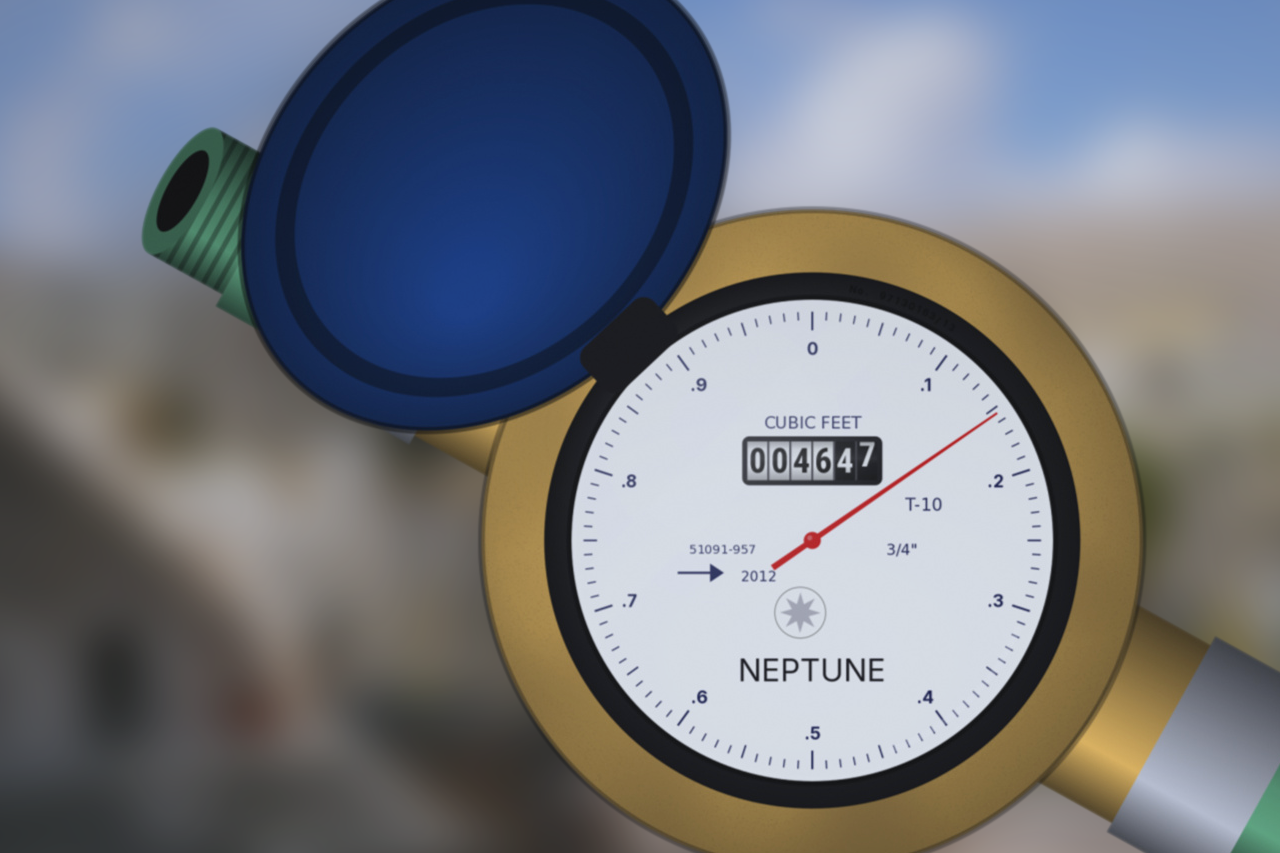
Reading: ft³ 4647.15
